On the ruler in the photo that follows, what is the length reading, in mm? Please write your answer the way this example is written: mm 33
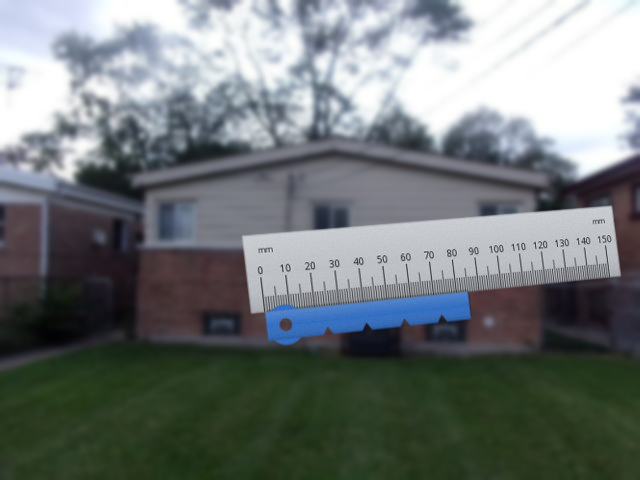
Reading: mm 85
